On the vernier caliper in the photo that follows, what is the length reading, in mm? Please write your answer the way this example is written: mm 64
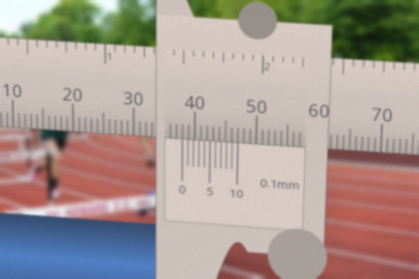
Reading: mm 38.0
